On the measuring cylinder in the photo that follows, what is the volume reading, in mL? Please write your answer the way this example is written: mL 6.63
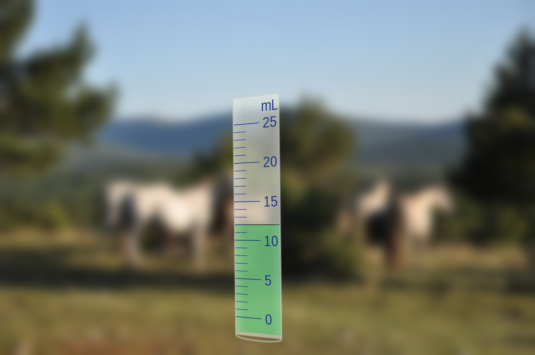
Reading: mL 12
